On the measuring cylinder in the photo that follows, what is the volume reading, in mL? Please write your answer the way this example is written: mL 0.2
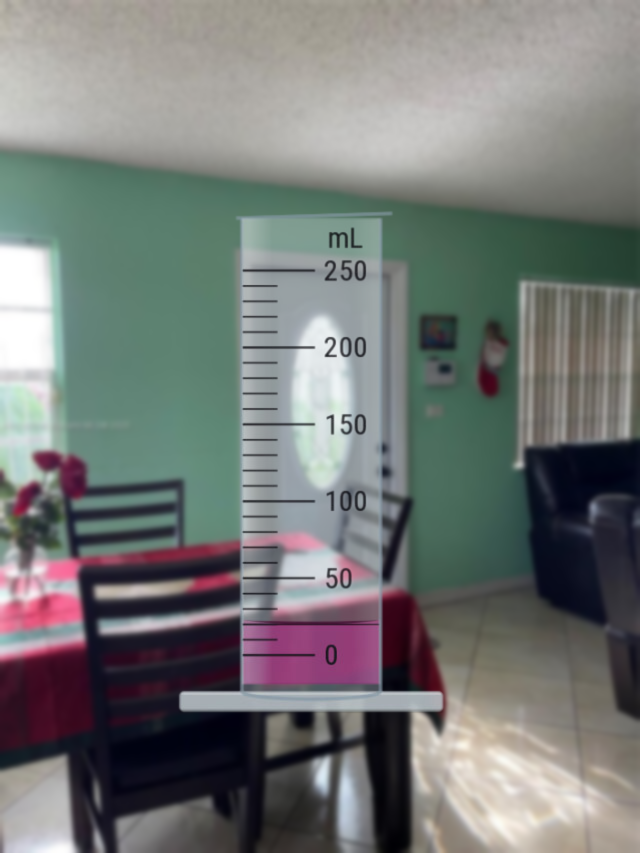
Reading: mL 20
